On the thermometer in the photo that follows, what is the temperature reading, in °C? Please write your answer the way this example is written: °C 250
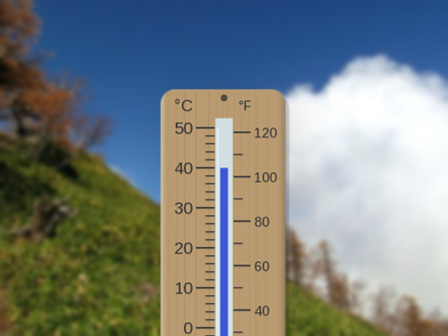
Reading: °C 40
